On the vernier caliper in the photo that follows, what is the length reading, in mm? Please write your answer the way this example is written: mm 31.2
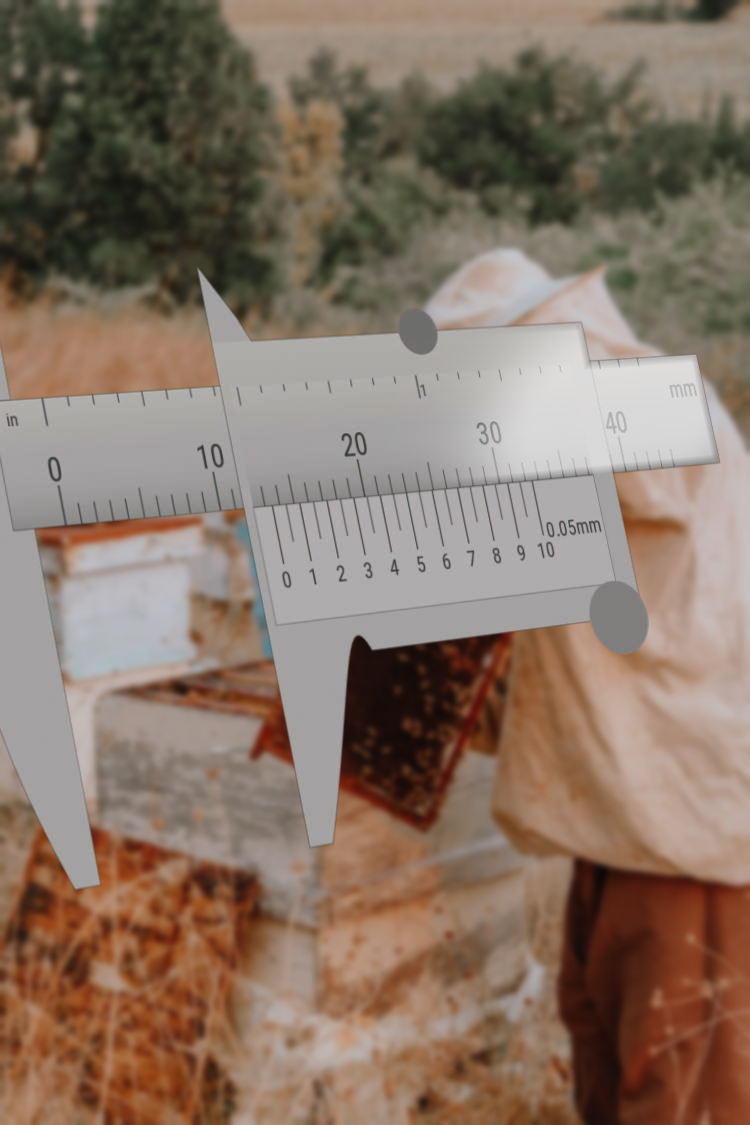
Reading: mm 13.5
